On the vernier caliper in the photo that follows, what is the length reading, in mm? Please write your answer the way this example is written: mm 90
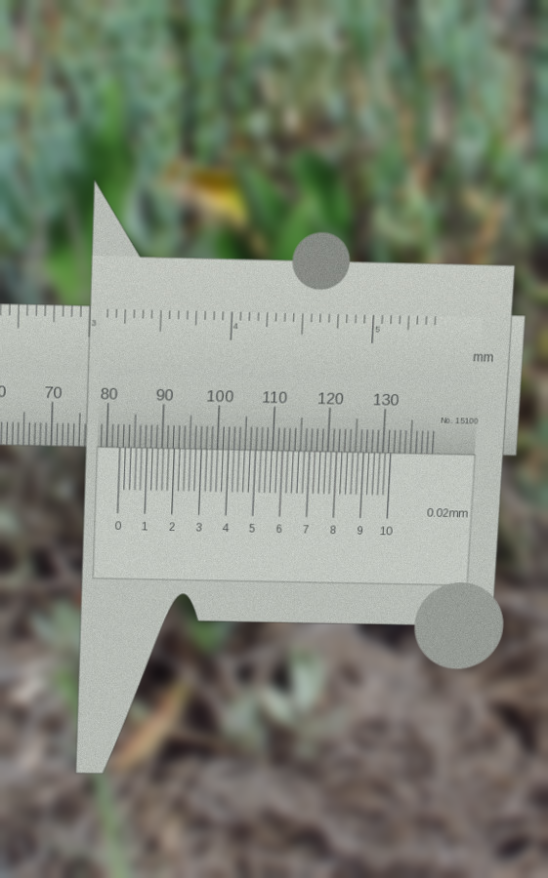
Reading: mm 82.4
